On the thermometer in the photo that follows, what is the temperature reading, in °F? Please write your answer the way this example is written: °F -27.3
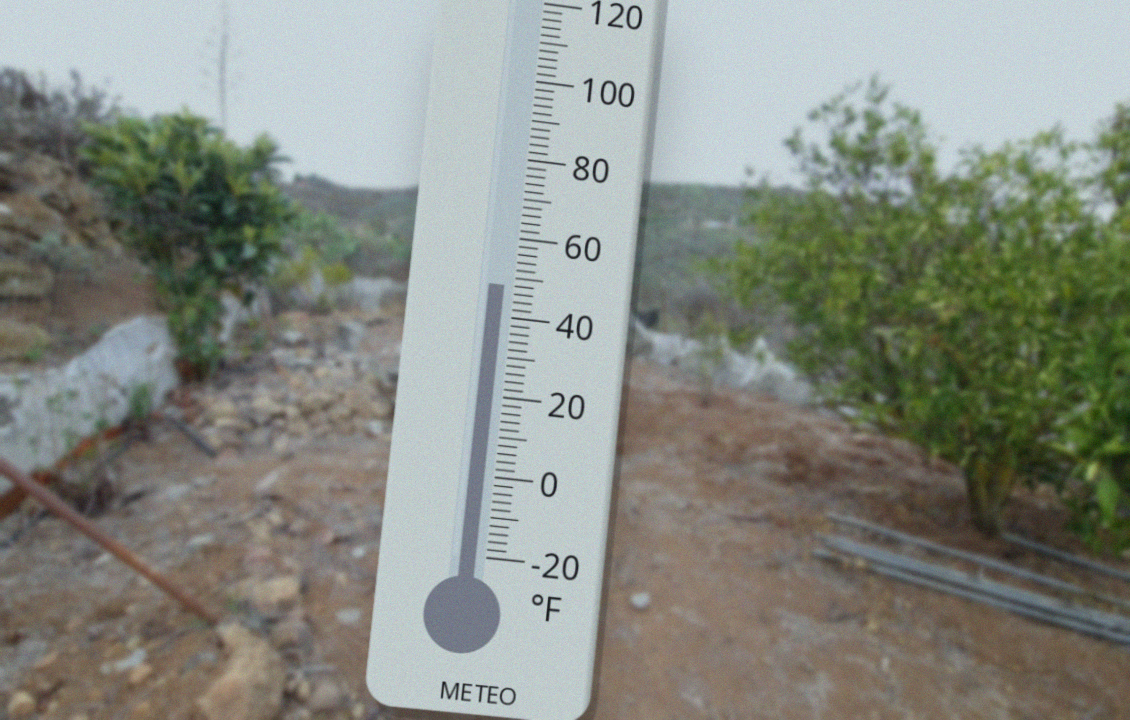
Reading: °F 48
